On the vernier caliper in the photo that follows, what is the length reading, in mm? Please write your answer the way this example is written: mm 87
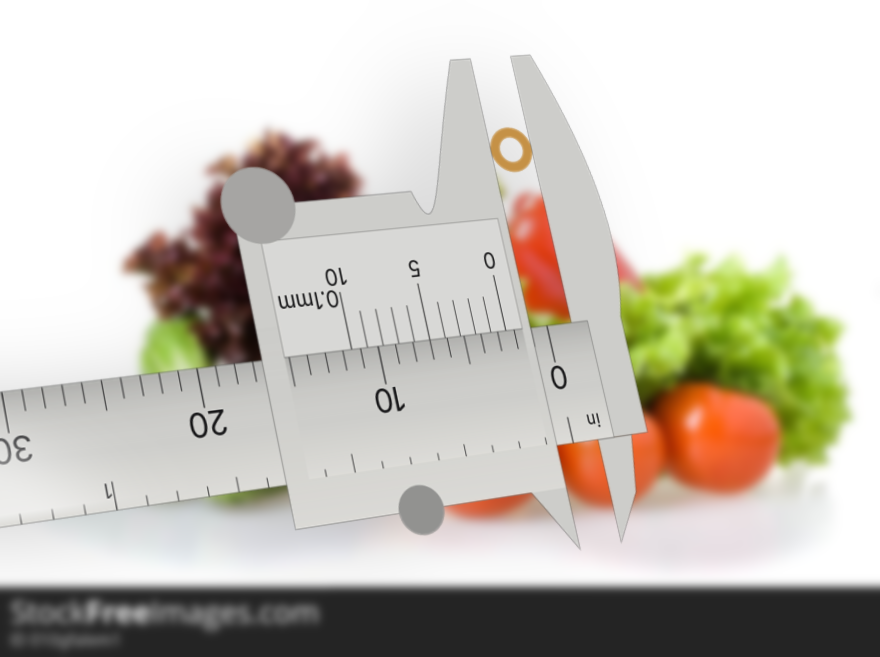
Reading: mm 2.5
